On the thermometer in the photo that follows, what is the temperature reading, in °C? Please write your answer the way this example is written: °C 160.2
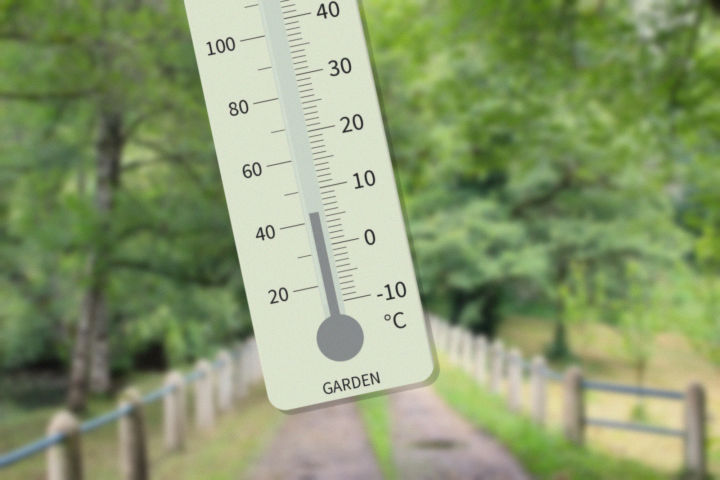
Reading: °C 6
